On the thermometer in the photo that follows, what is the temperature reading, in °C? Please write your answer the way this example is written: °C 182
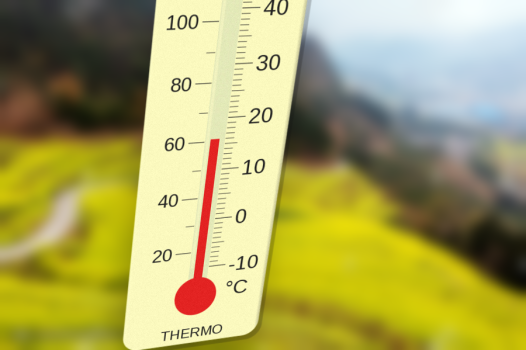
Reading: °C 16
